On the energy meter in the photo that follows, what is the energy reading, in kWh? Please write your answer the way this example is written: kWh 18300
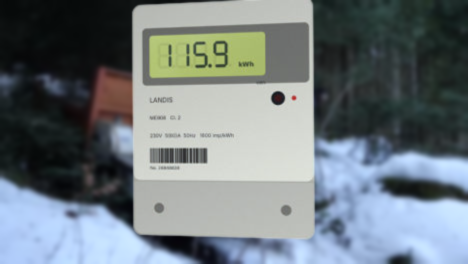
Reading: kWh 115.9
